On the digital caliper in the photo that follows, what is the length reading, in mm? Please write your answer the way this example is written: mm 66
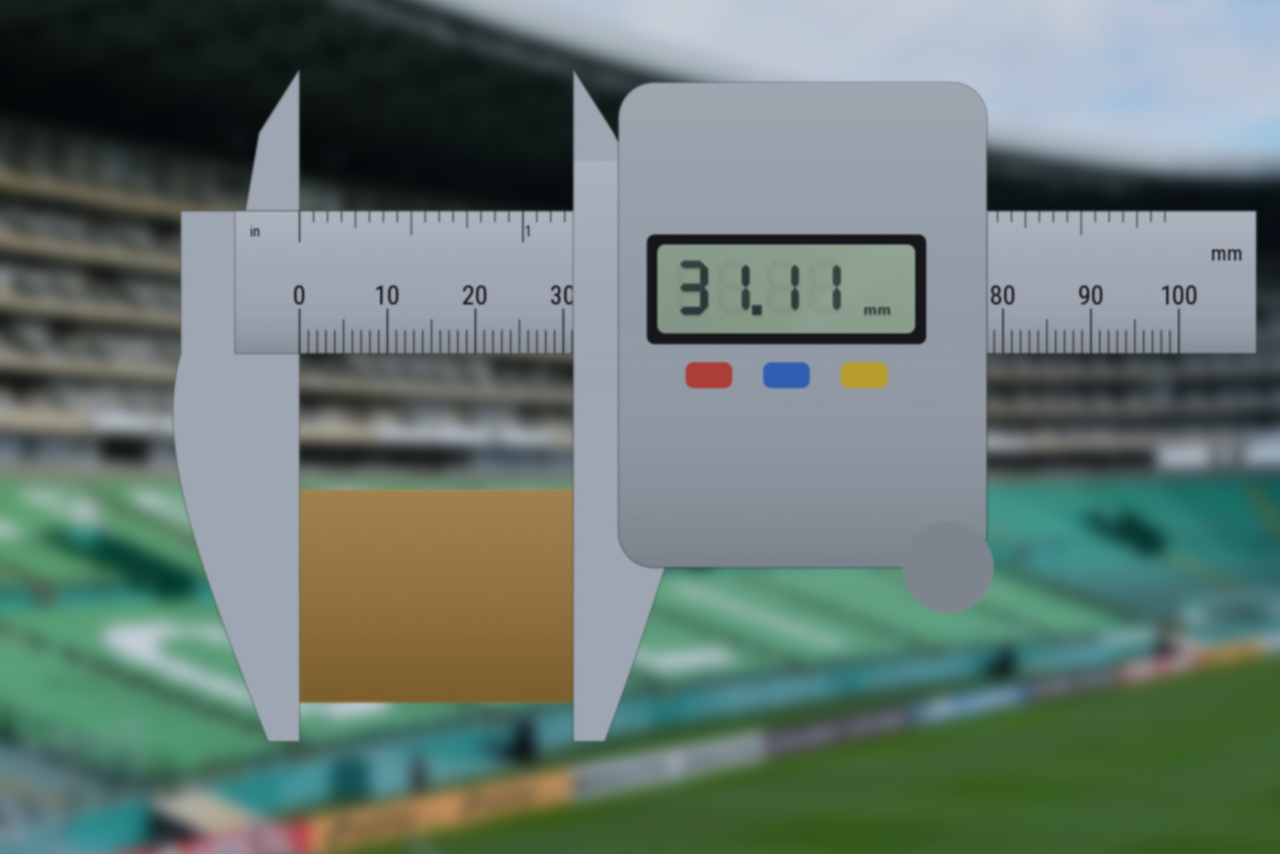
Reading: mm 31.11
